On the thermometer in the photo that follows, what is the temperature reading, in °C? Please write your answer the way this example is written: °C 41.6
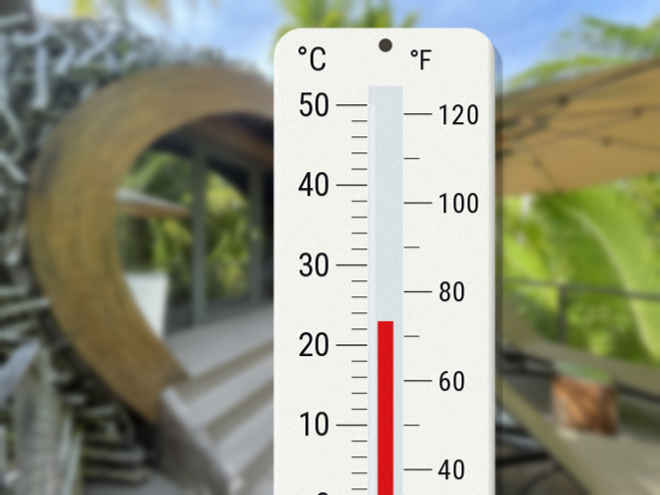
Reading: °C 23
